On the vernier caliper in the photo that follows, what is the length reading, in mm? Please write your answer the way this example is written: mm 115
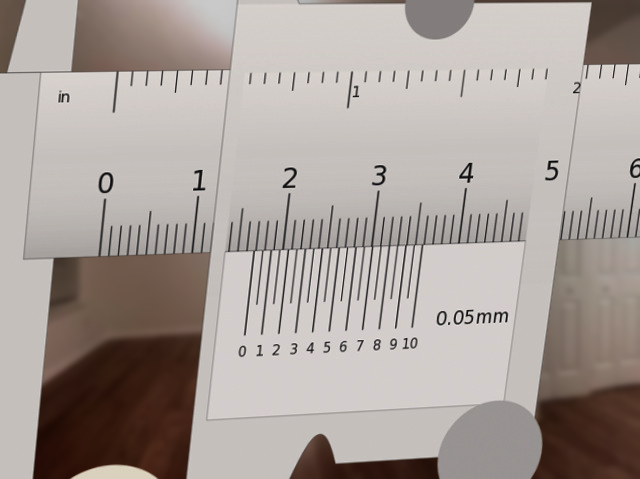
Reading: mm 16.8
